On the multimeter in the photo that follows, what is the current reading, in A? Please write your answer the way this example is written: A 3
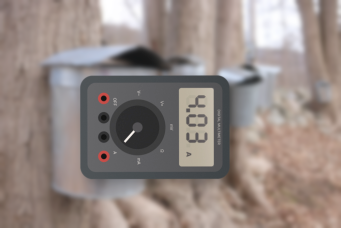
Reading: A 4.03
